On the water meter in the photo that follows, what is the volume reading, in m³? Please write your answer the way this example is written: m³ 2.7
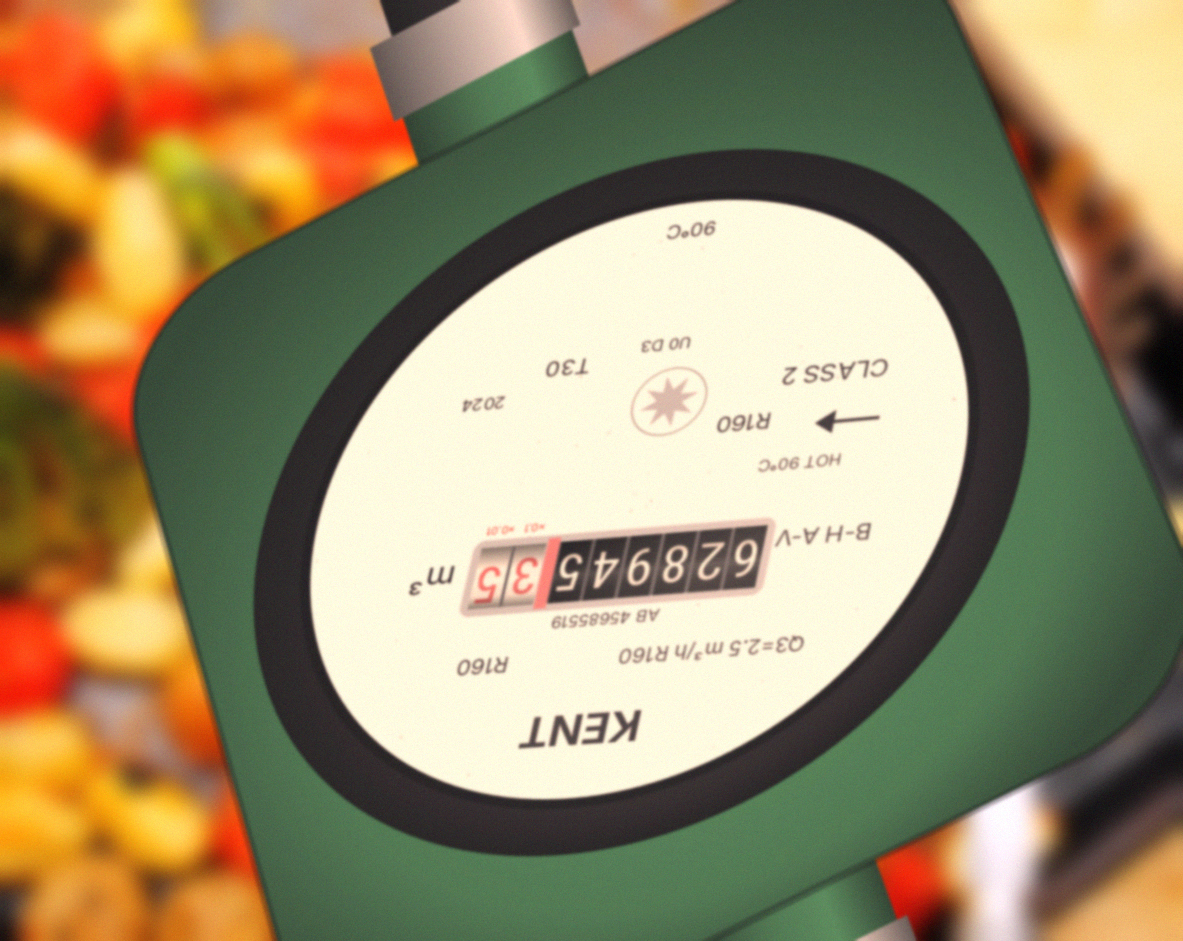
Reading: m³ 628945.35
